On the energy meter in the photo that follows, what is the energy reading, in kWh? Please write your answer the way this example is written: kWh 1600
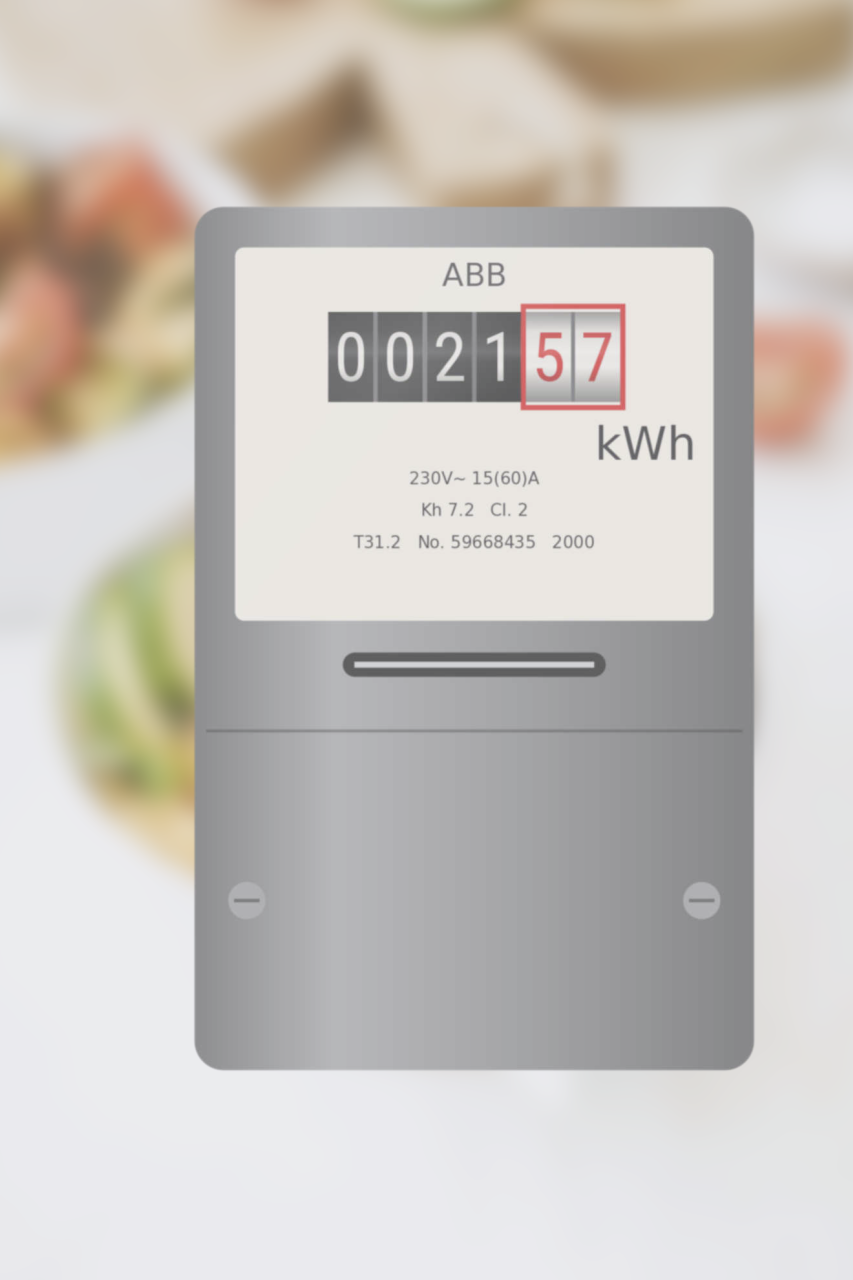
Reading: kWh 21.57
